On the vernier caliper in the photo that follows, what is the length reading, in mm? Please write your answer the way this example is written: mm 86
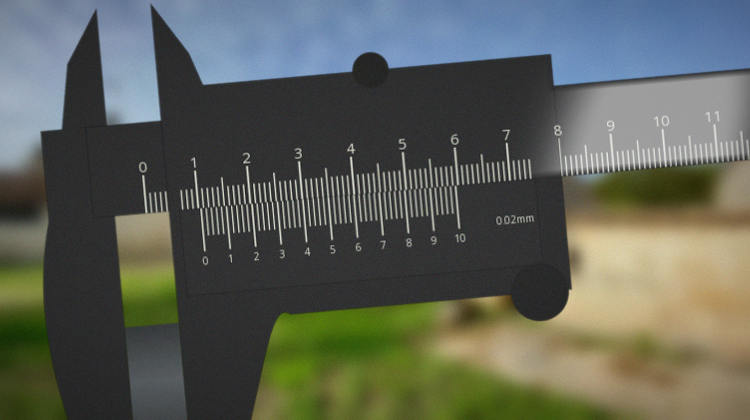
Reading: mm 10.5
